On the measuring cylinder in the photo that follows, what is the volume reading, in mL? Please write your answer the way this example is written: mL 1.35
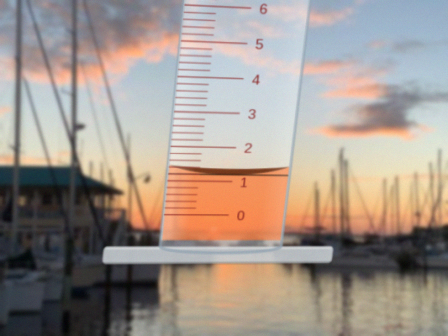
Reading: mL 1.2
